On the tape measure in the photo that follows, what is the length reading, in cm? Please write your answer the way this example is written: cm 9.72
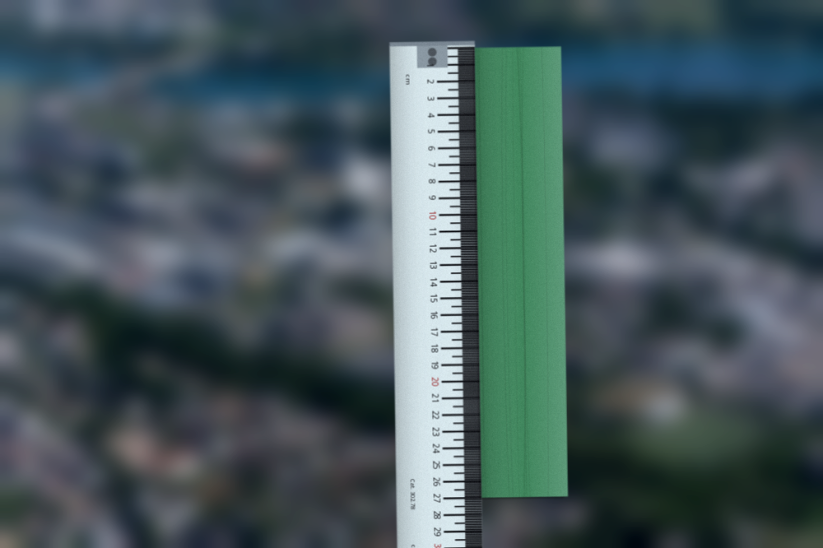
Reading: cm 27
